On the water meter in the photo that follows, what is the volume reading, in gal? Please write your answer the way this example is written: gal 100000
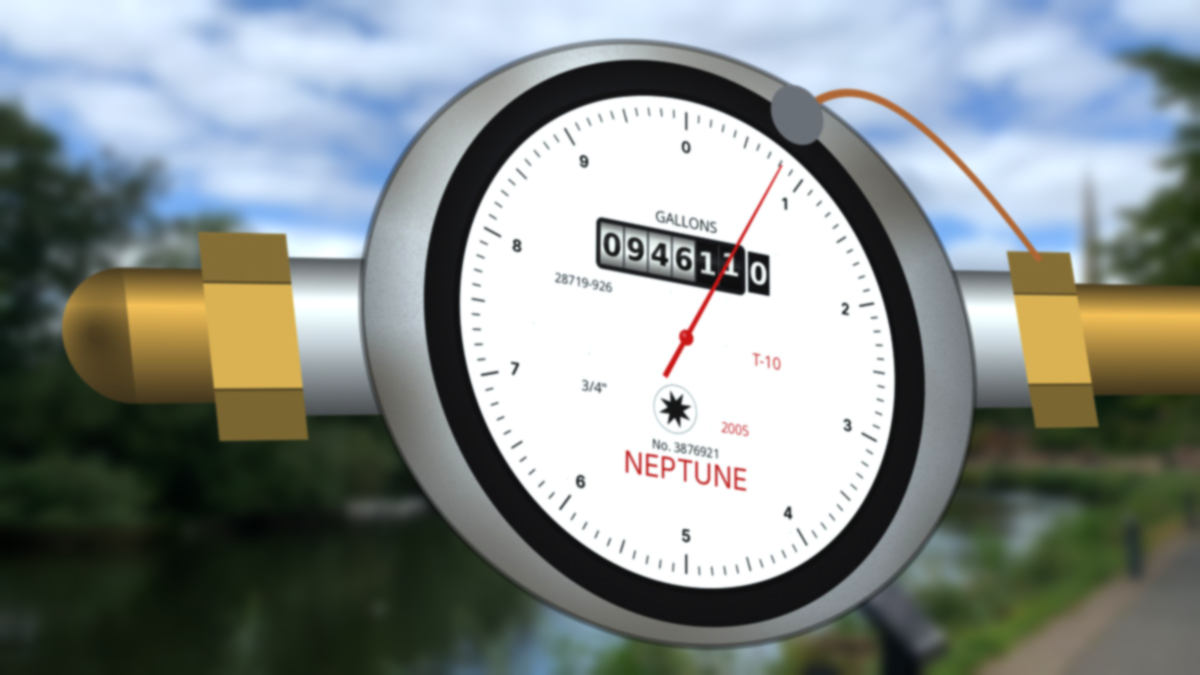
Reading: gal 946110.8
